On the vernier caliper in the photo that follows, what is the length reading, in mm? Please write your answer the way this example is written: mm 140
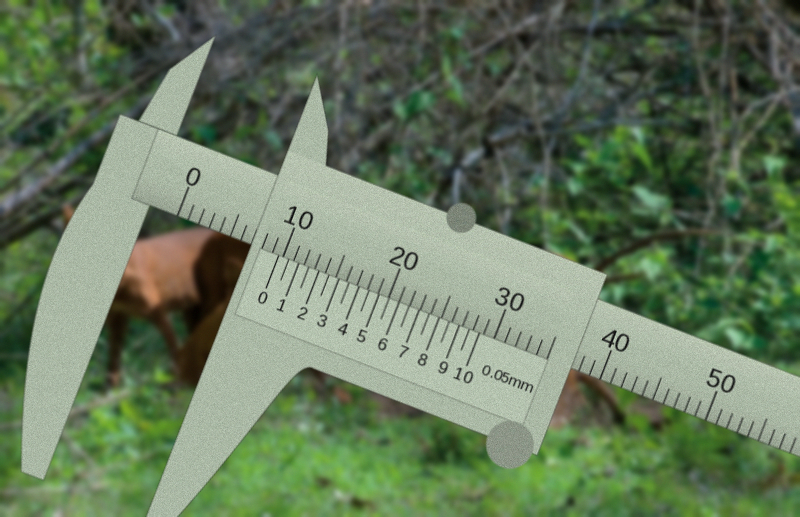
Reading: mm 9.6
